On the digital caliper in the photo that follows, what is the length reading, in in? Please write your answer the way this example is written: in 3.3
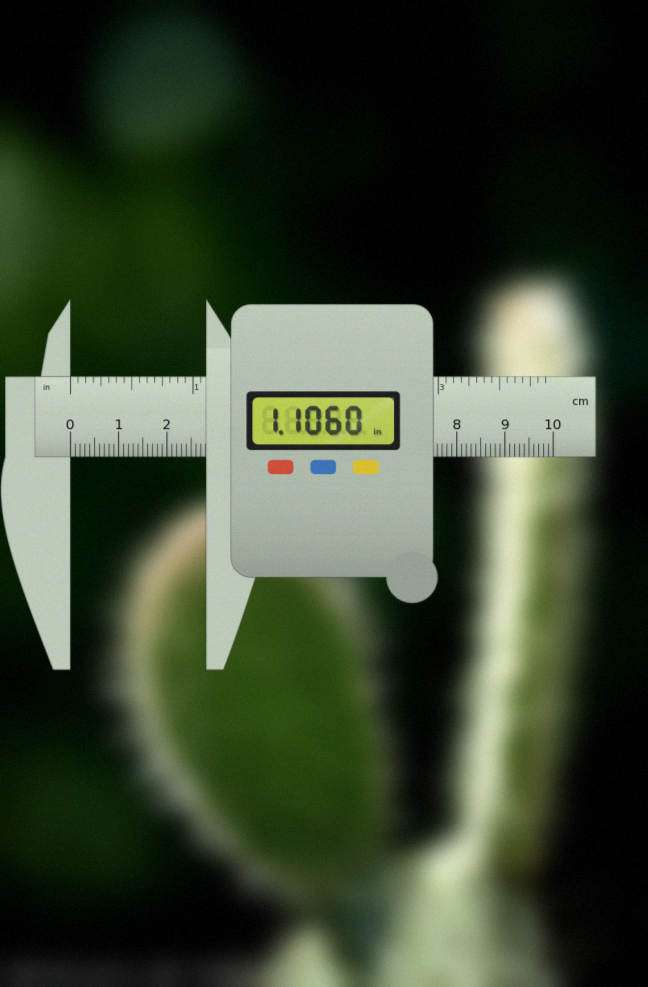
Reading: in 1.1060
